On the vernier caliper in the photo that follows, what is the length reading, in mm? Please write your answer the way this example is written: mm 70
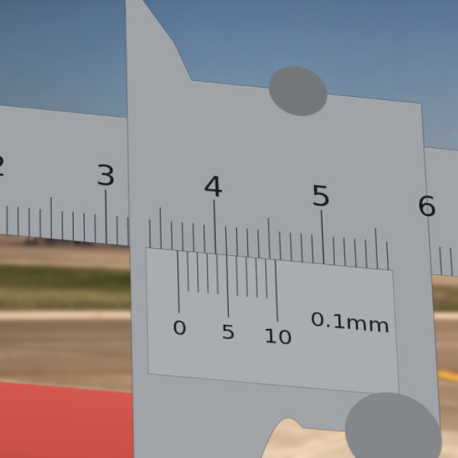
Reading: mm 36.5
